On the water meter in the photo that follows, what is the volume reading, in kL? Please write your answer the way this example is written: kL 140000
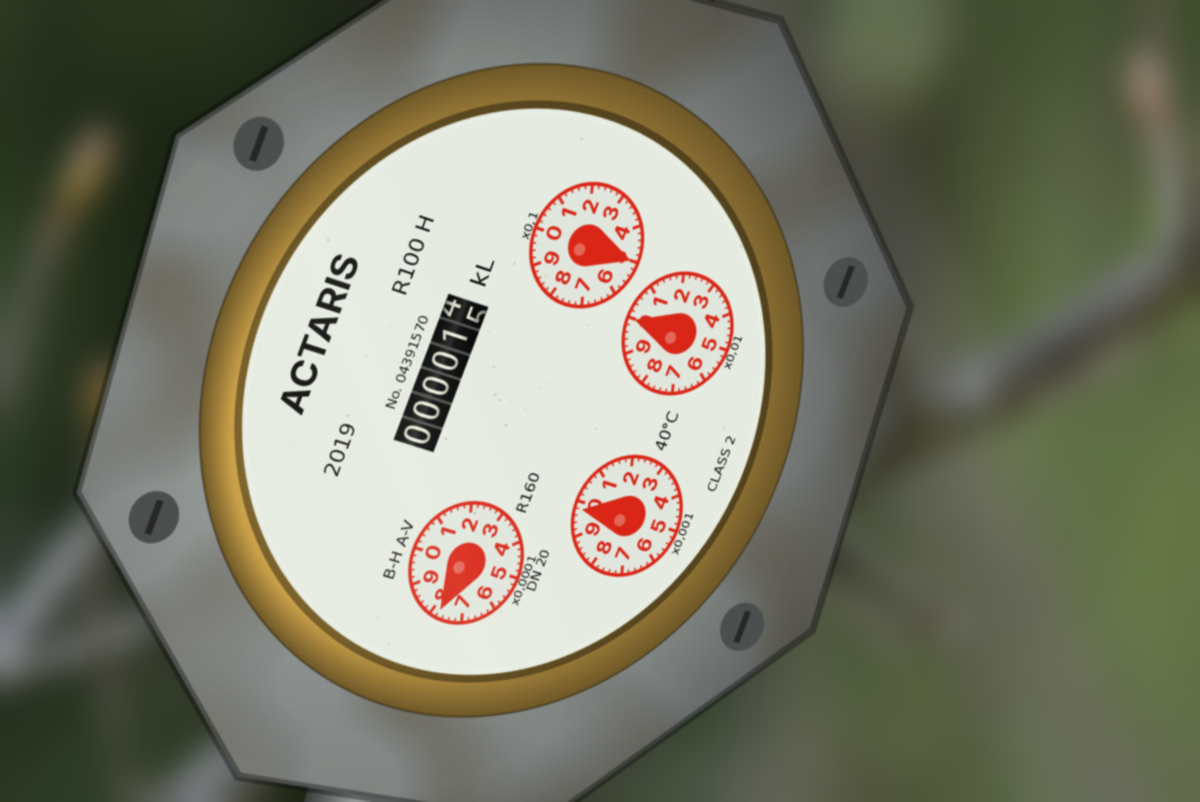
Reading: kL 14.4997
